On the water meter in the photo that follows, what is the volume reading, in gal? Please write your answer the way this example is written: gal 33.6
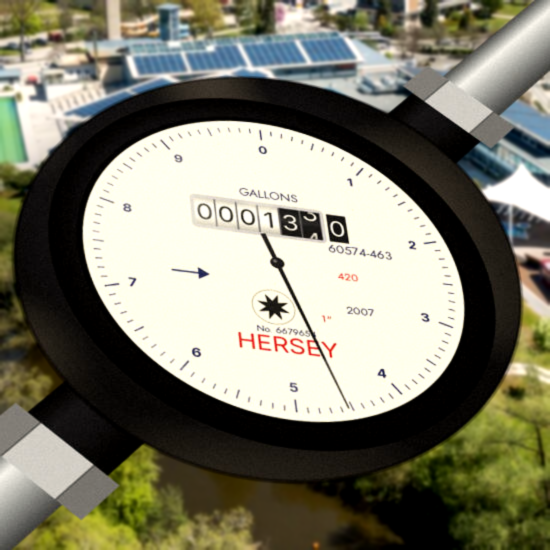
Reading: gal 1334.5
